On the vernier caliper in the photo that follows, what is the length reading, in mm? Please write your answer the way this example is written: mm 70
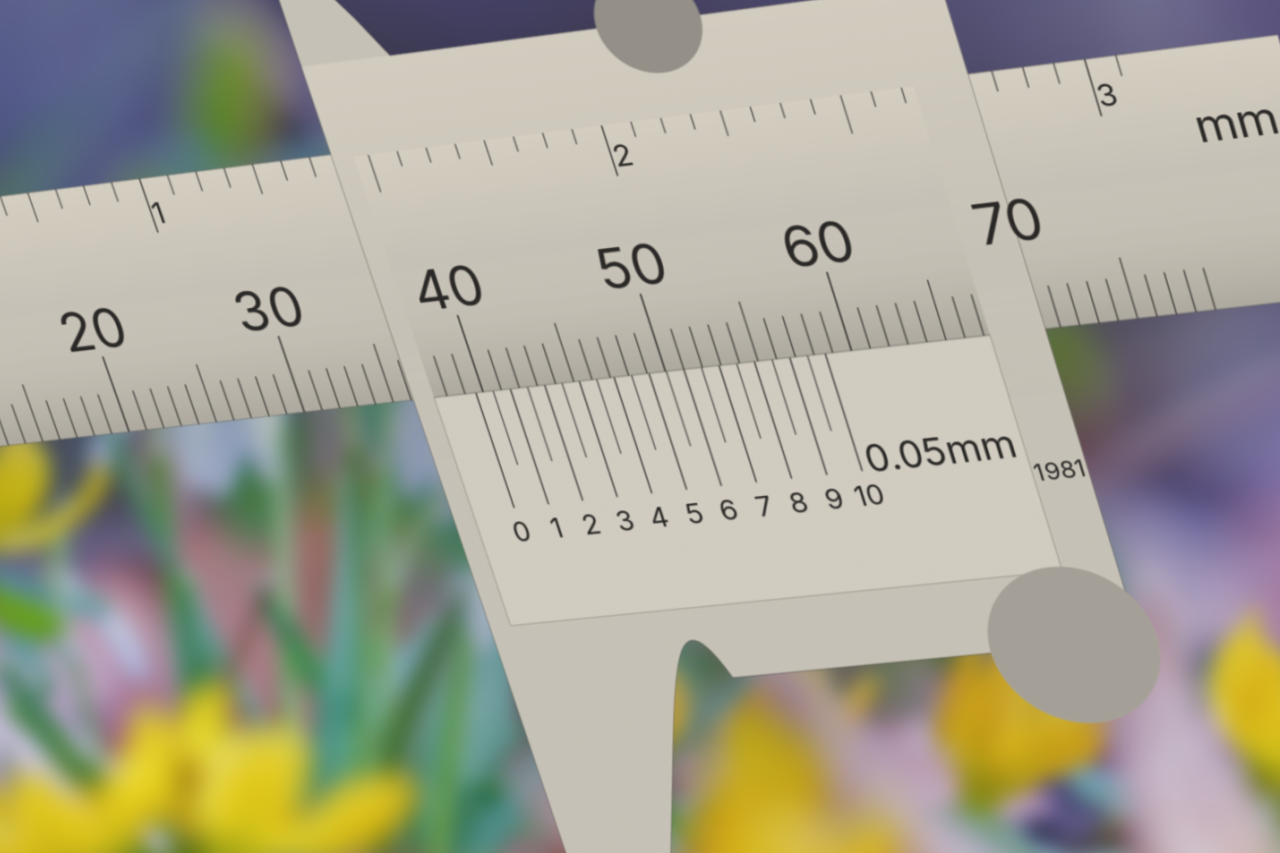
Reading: mm 39.6
